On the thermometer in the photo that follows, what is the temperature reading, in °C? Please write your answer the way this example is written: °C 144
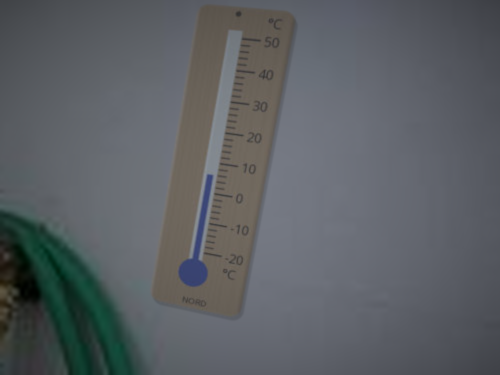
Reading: °C 6
